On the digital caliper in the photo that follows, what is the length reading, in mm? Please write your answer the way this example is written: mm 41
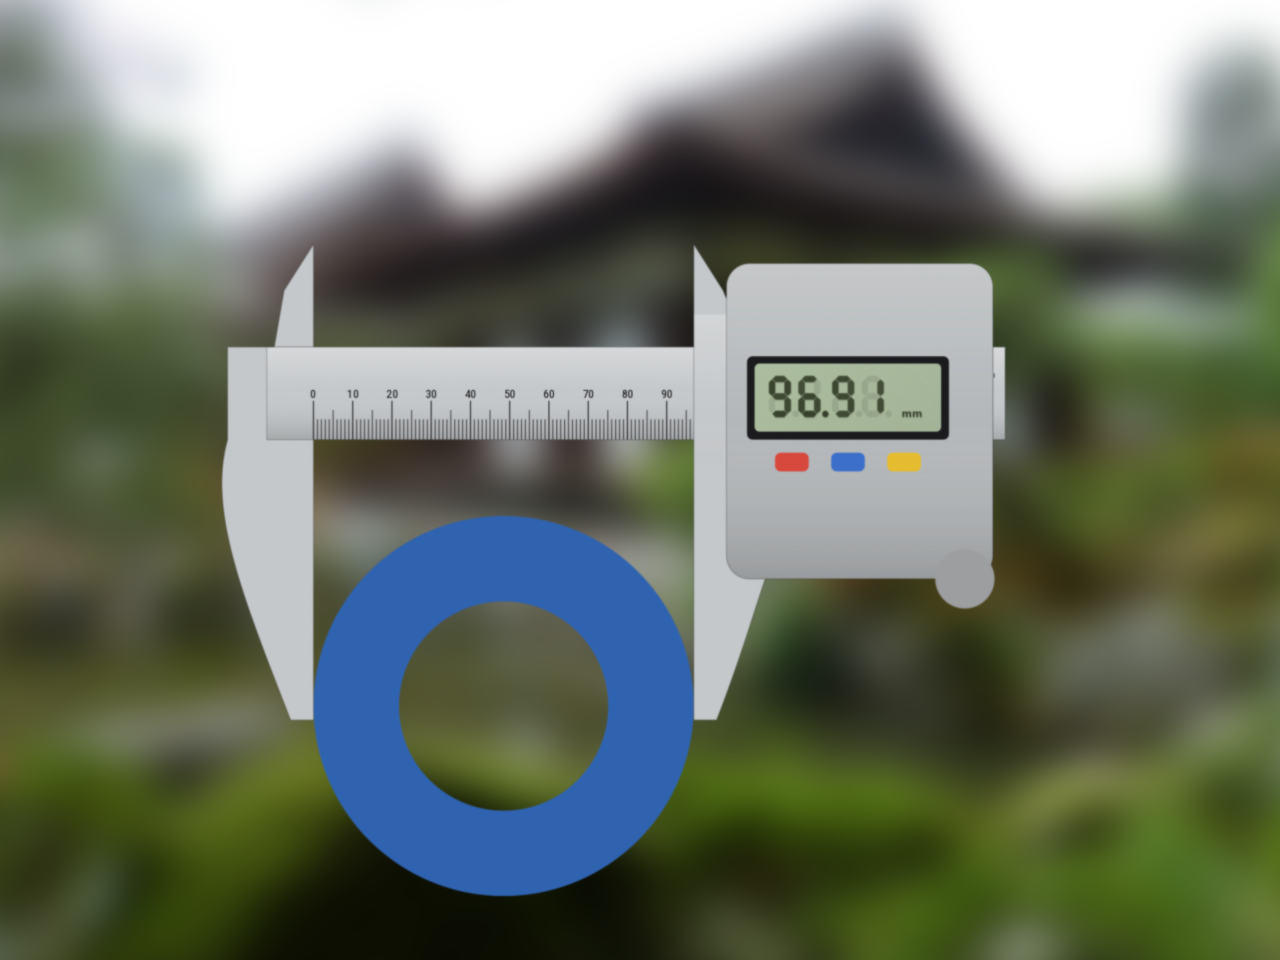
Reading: mm 96.91
